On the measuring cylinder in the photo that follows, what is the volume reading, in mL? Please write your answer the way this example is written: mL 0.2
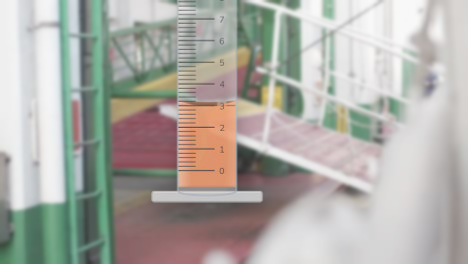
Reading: mL 3
